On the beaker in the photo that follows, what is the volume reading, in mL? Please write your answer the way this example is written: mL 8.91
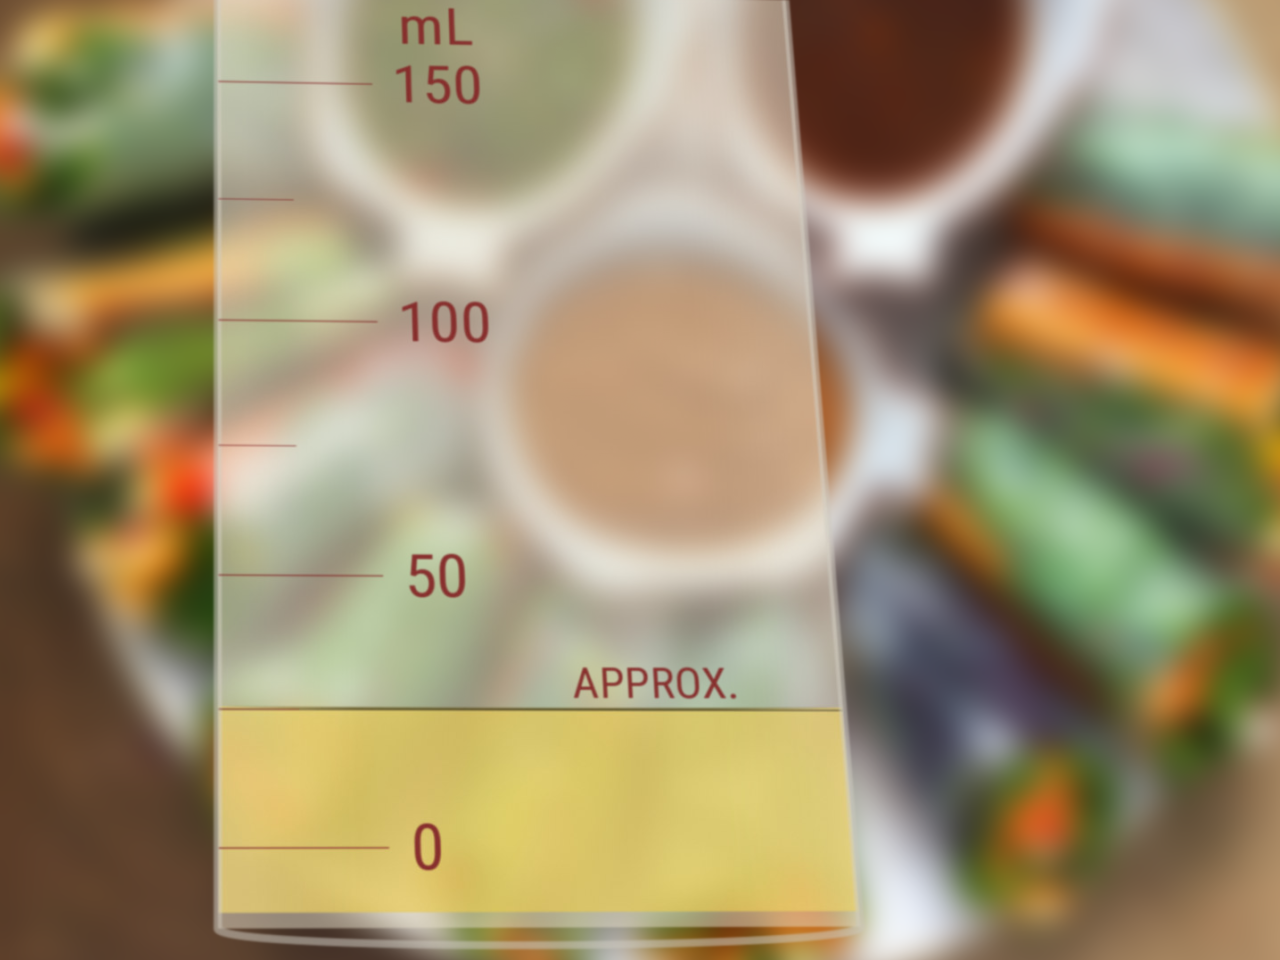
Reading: mL 25
